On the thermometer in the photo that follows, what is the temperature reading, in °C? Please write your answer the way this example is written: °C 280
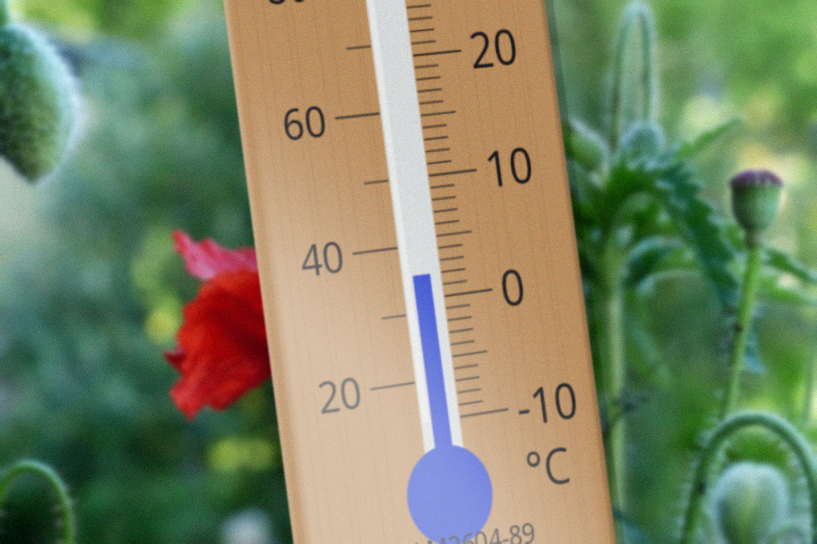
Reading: °C 2
